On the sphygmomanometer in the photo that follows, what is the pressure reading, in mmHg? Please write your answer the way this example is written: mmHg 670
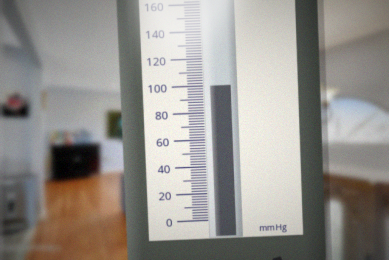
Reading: mmHg 100
